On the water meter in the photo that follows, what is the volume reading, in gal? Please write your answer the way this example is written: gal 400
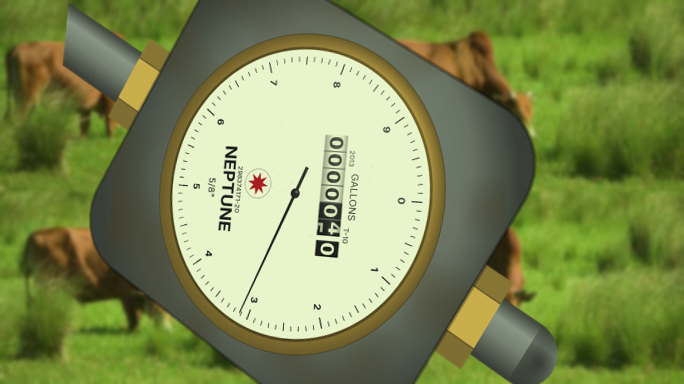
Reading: gal 43.1
